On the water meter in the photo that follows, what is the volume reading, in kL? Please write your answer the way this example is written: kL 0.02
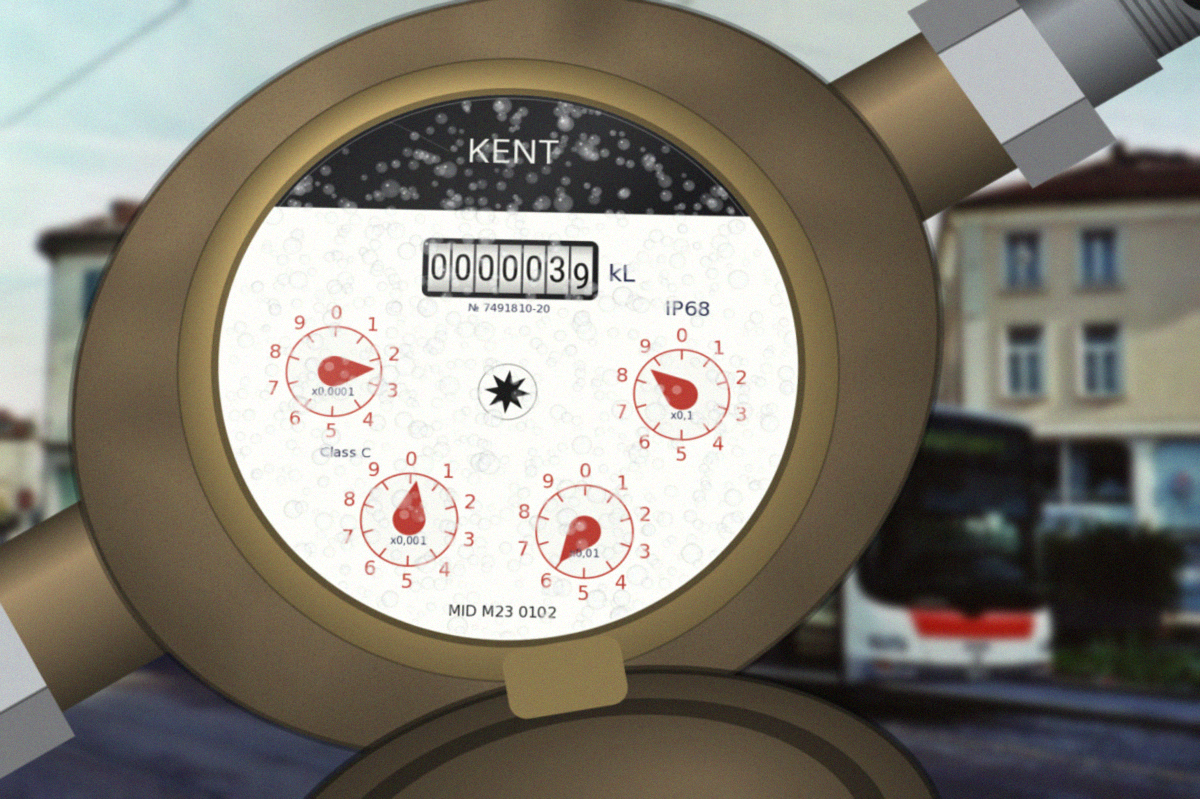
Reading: kL 38.8602
